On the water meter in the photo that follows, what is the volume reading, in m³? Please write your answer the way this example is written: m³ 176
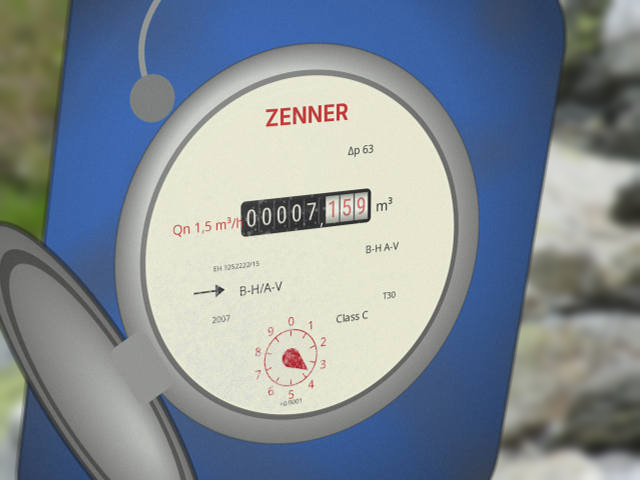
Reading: m³ 7.1593
